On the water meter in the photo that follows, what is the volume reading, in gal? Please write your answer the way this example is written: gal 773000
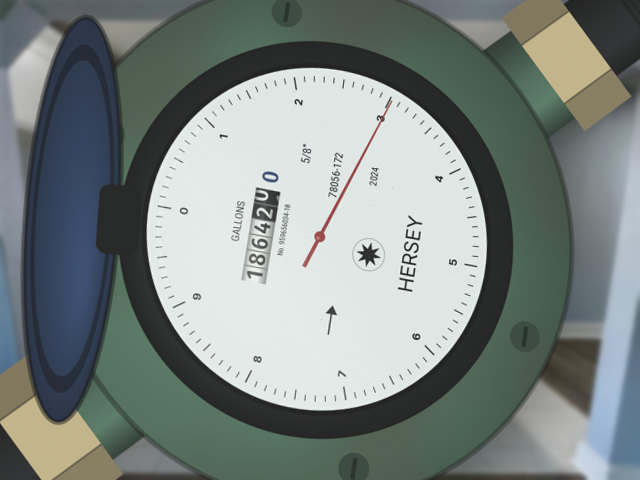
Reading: gal 1864203.0
